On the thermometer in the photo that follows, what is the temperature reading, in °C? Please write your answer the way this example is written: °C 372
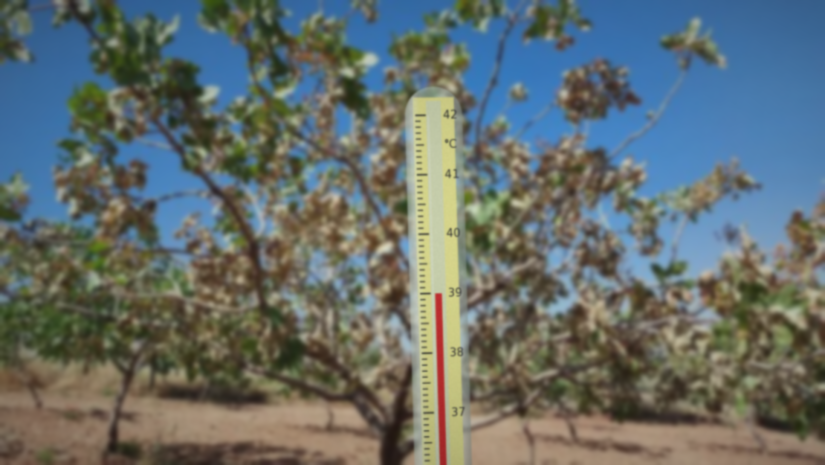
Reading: °C 39
